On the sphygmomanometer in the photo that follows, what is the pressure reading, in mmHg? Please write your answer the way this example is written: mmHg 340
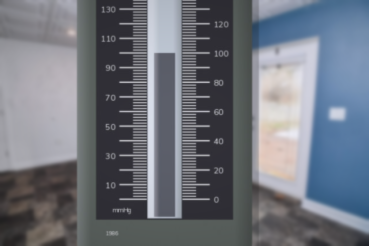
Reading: mmHg 100
